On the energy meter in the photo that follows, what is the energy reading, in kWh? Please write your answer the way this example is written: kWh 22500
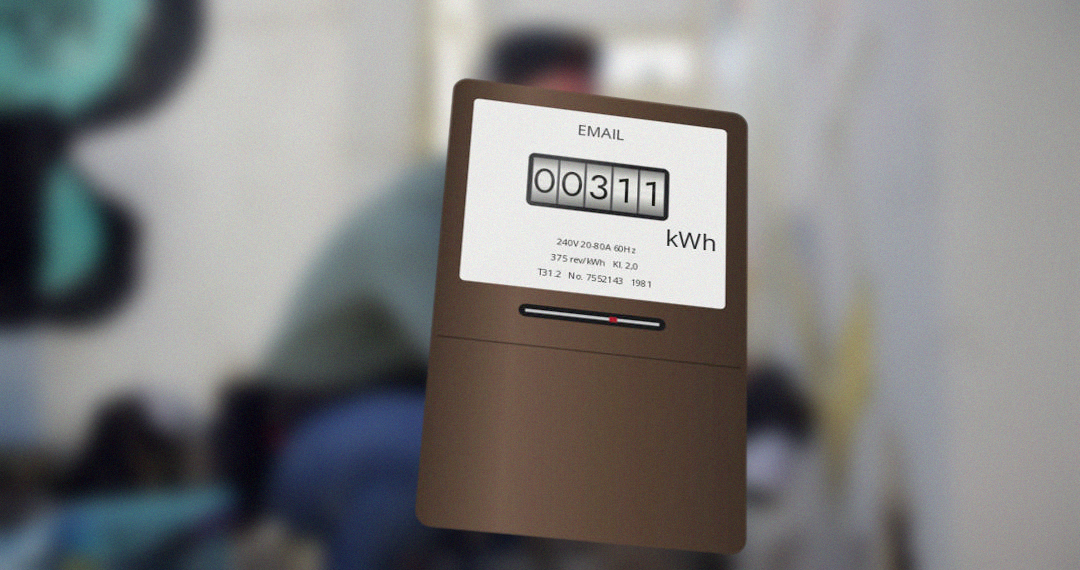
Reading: kWh 311
